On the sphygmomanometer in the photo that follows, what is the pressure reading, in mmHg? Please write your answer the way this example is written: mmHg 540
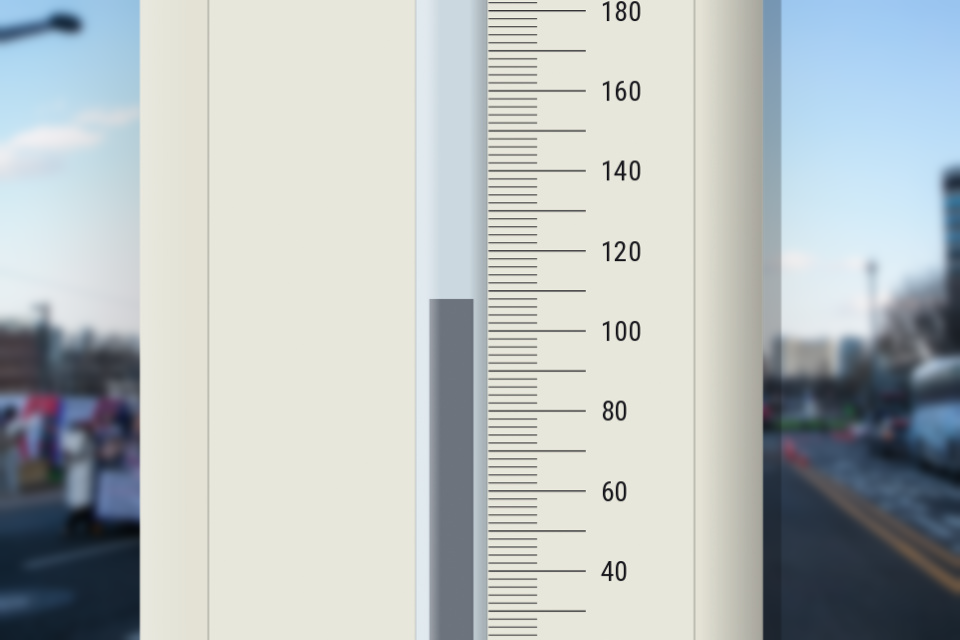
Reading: mmHg 108
